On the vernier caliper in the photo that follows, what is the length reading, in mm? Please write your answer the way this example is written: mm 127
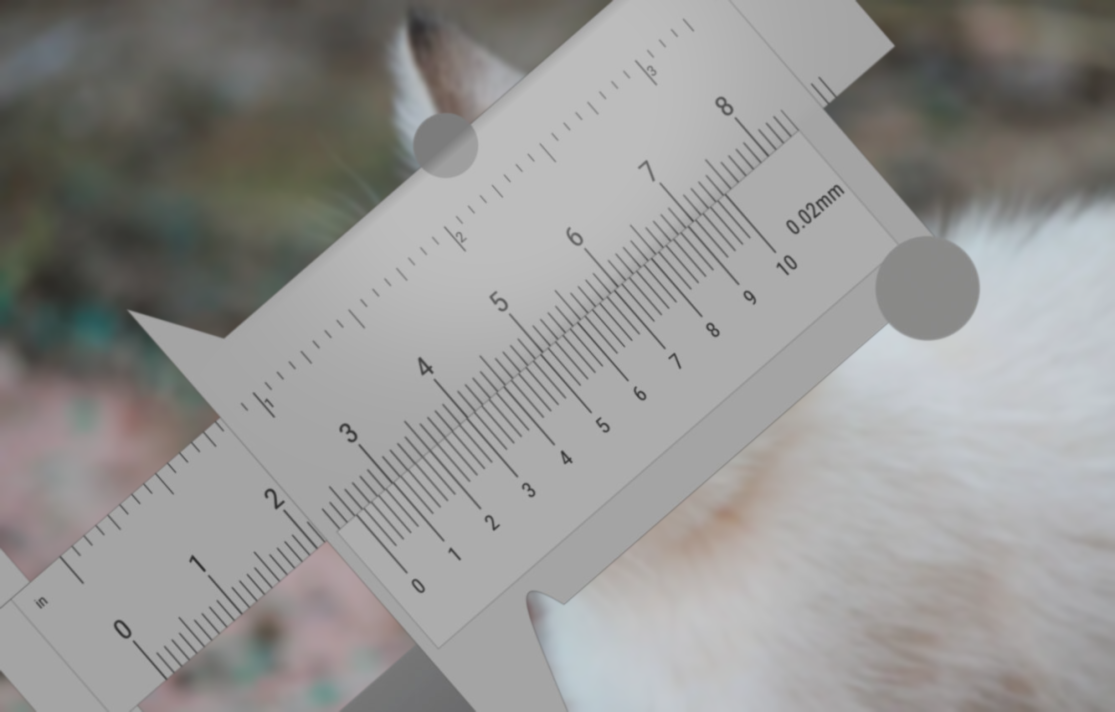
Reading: mm 25.2
